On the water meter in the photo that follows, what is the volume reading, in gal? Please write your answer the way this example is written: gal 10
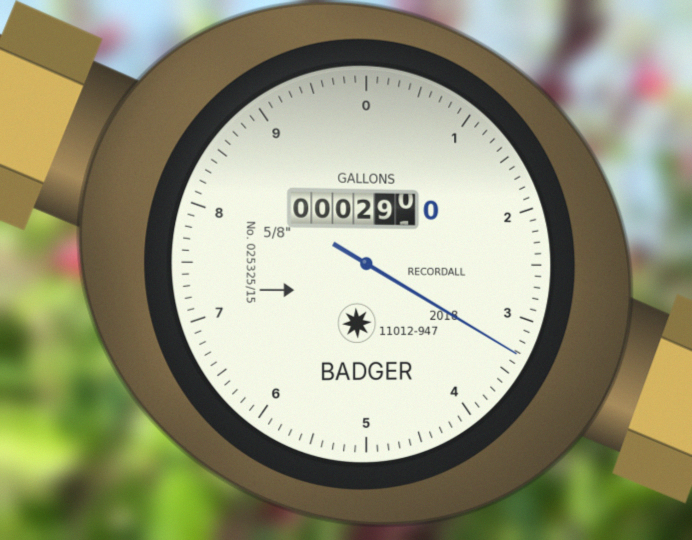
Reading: gal 2903.3
